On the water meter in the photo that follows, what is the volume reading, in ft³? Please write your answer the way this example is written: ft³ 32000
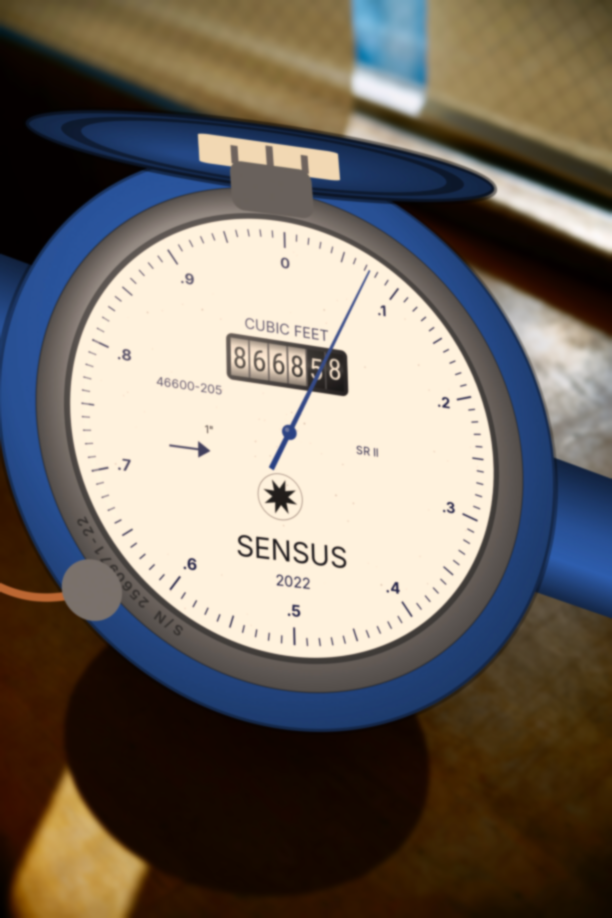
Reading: ft³ 866858.07
